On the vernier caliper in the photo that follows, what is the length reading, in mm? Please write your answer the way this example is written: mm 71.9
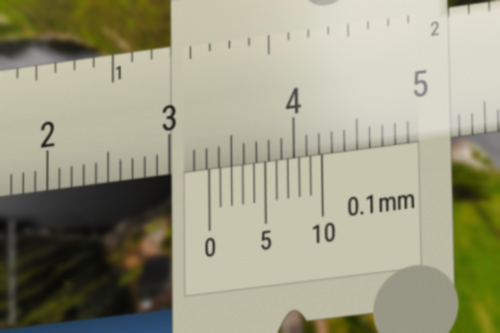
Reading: mm 33.2
